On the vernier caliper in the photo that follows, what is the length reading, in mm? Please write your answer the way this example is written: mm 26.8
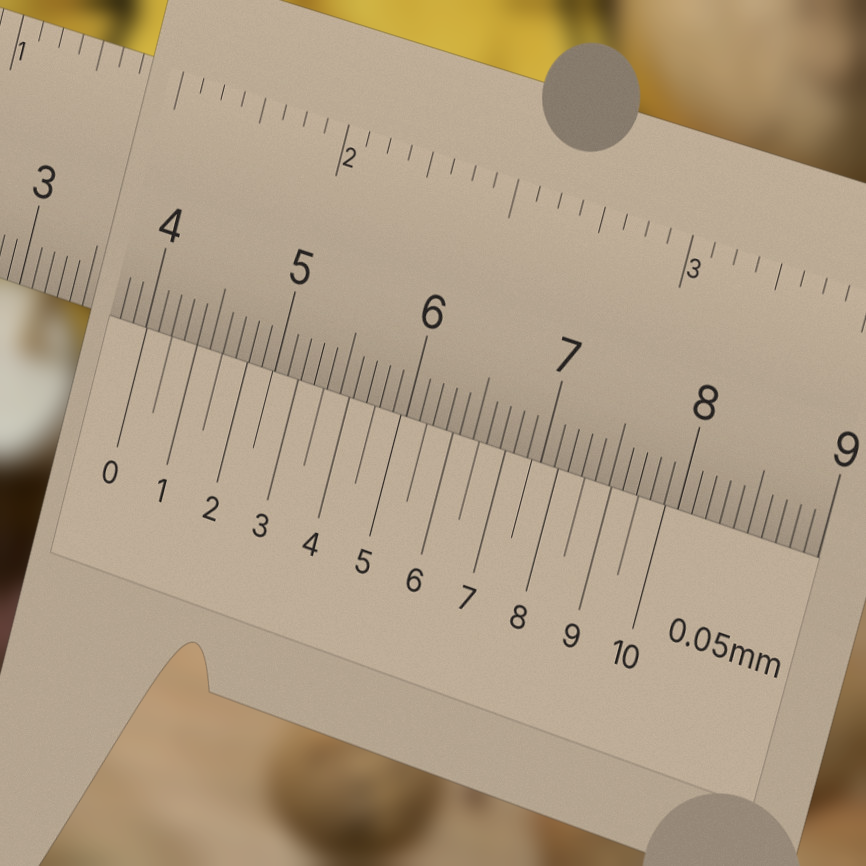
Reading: mm 40.1
